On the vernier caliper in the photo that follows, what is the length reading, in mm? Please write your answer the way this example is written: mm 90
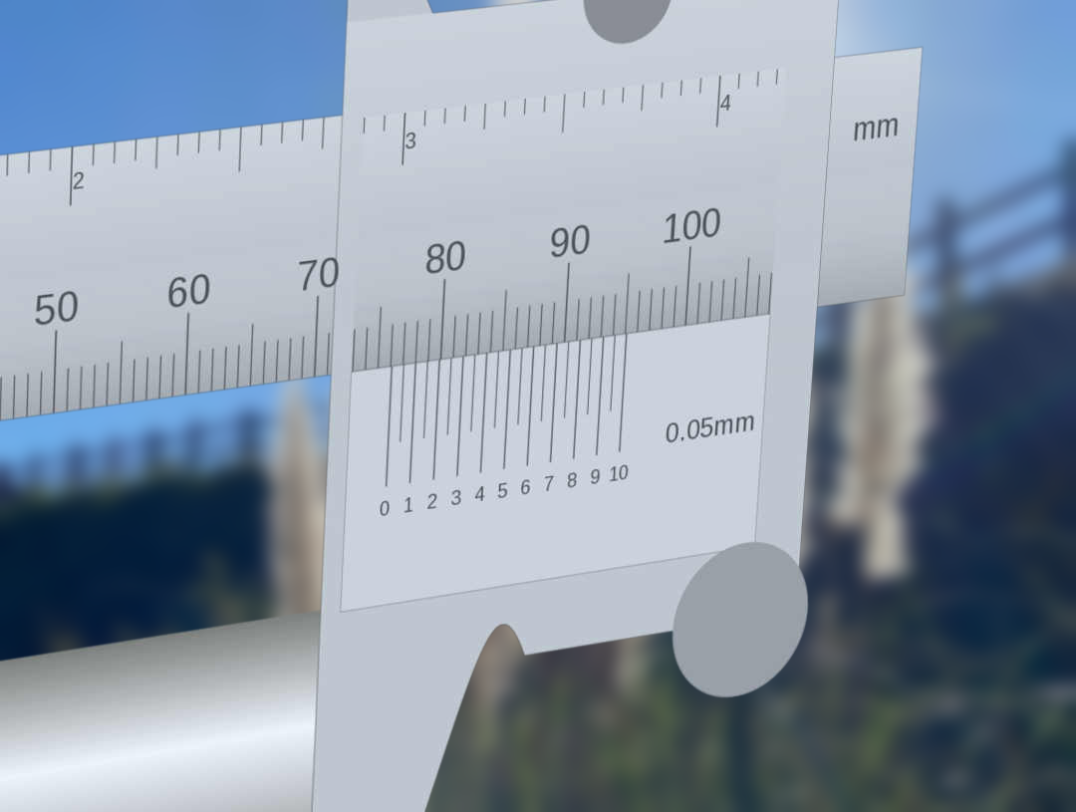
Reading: mm 76.1
